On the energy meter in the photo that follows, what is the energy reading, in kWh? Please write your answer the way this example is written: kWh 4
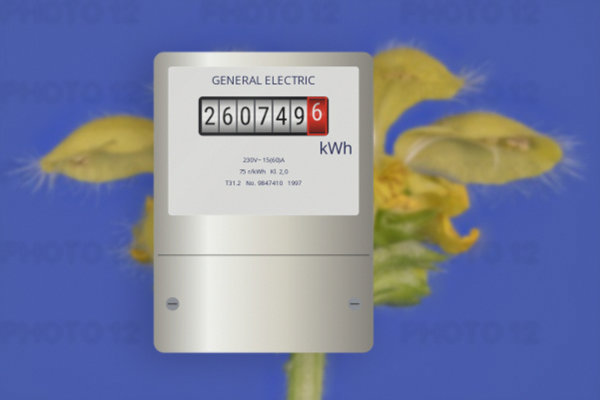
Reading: kWh 260749.6
